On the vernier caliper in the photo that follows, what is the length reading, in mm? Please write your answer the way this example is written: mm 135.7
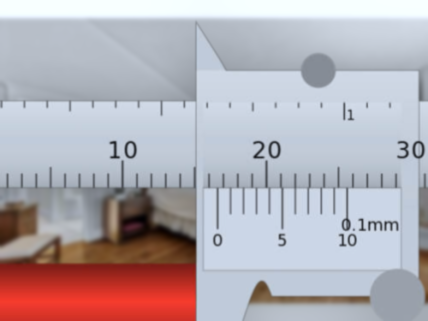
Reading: mm 16.6
